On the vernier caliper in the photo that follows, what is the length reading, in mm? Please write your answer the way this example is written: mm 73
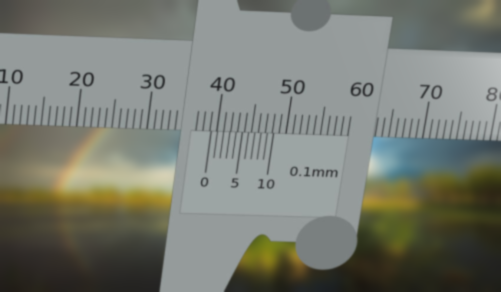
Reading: mm 39.2
